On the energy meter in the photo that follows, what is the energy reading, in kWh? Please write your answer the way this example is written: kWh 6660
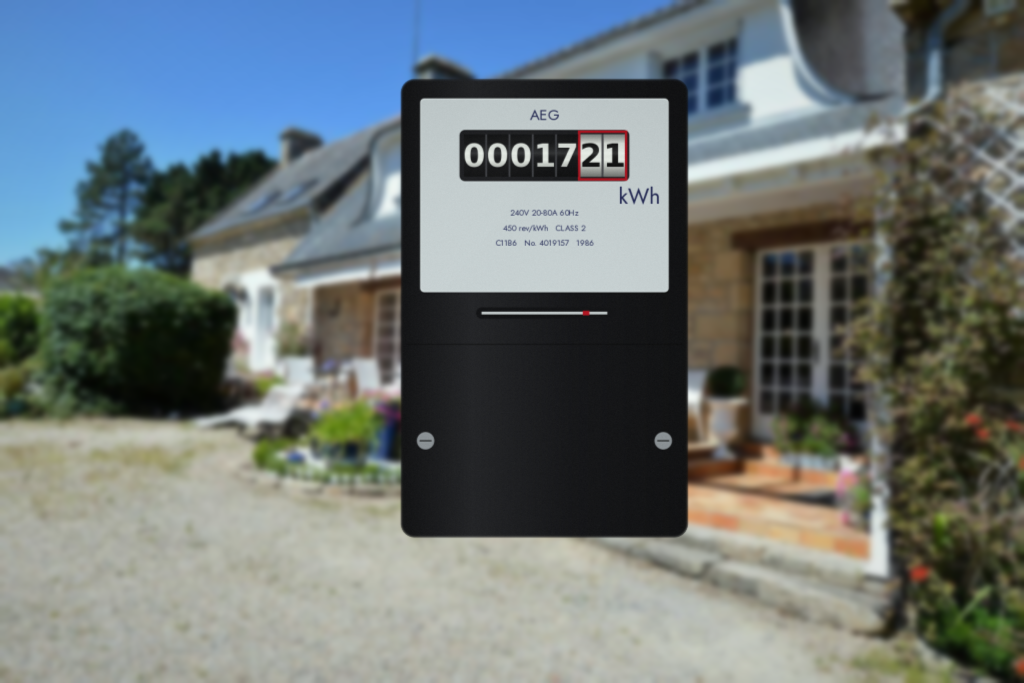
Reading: kWh 17.21
